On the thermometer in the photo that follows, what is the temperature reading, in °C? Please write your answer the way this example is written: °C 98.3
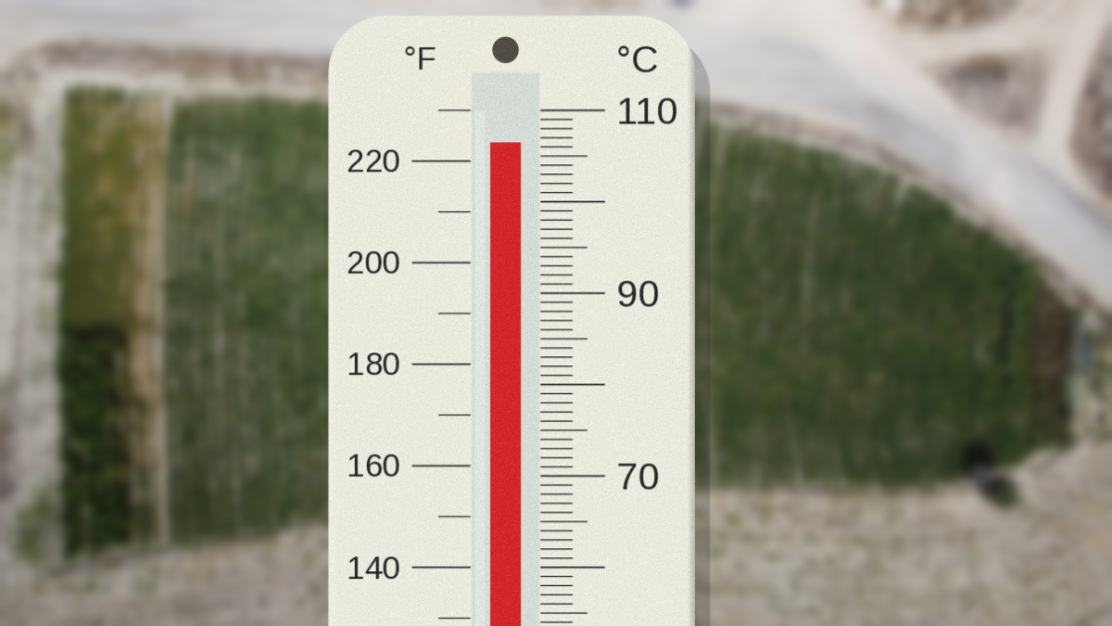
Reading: °C 106.5
